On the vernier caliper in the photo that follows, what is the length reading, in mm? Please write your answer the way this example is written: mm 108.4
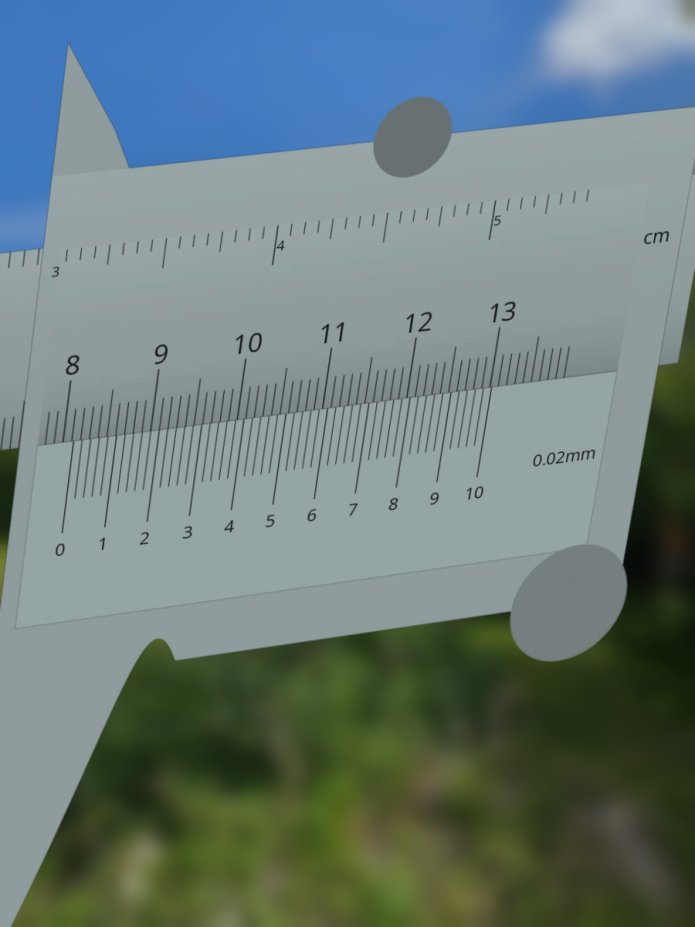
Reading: mm 81.2
